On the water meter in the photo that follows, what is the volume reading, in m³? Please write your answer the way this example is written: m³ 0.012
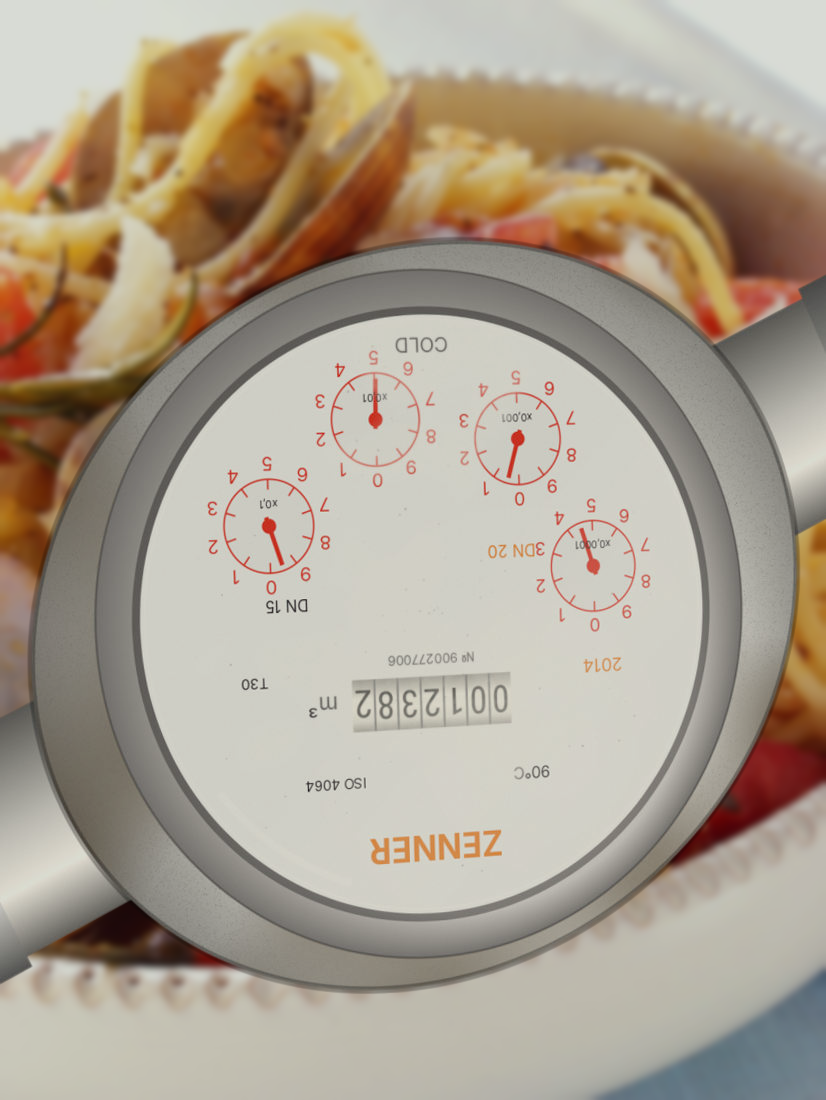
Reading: m³ 12381.9504
